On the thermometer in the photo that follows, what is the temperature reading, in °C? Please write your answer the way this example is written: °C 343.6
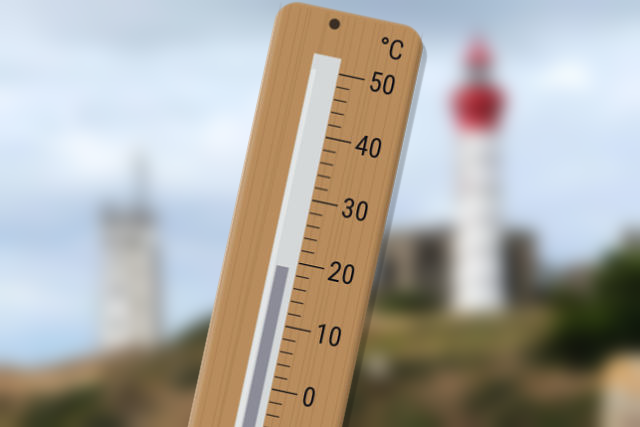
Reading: °C 19
